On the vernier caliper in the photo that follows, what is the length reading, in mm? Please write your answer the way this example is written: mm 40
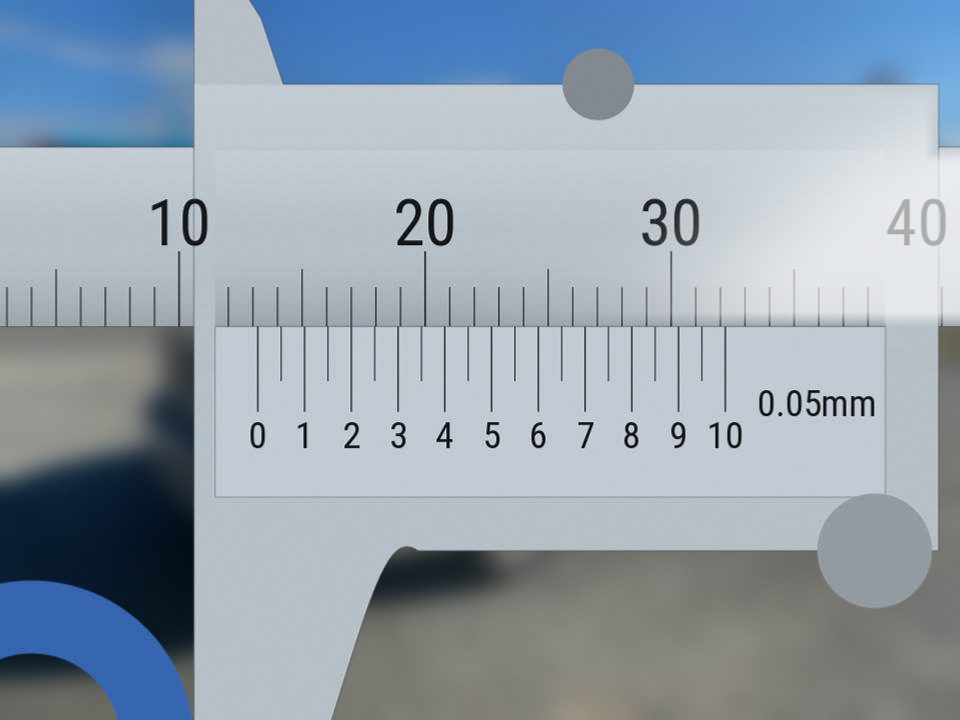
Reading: mm 13.20
